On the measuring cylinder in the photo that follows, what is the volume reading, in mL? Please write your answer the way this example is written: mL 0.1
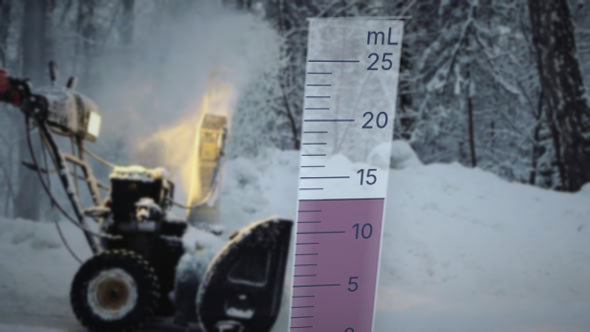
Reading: mL 13
